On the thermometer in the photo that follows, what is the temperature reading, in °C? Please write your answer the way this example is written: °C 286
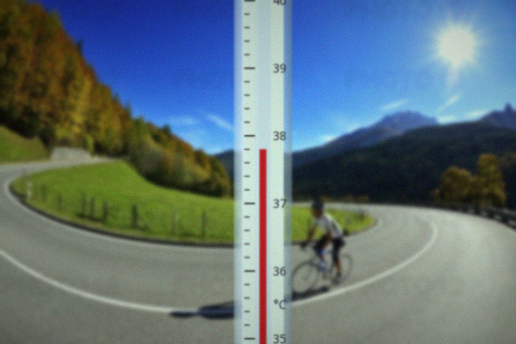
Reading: °C 37.8
